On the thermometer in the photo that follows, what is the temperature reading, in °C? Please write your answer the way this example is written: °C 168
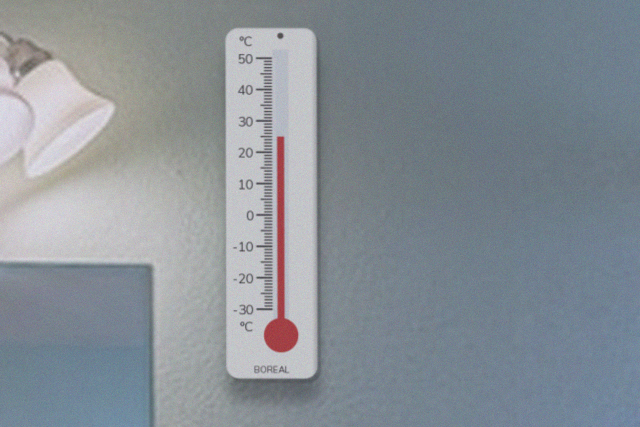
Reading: °C 25
